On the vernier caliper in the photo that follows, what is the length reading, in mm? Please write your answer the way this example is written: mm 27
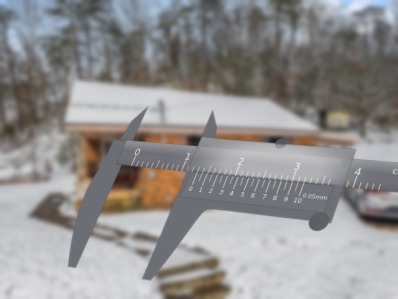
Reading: mm 13.0
